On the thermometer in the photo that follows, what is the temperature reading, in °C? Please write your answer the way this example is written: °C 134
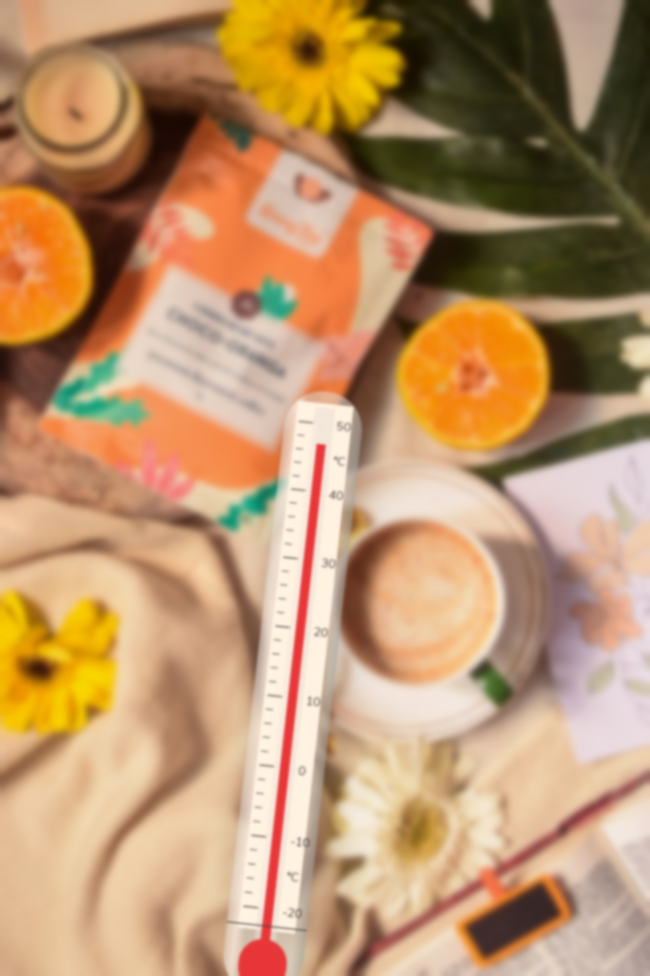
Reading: °C 47
